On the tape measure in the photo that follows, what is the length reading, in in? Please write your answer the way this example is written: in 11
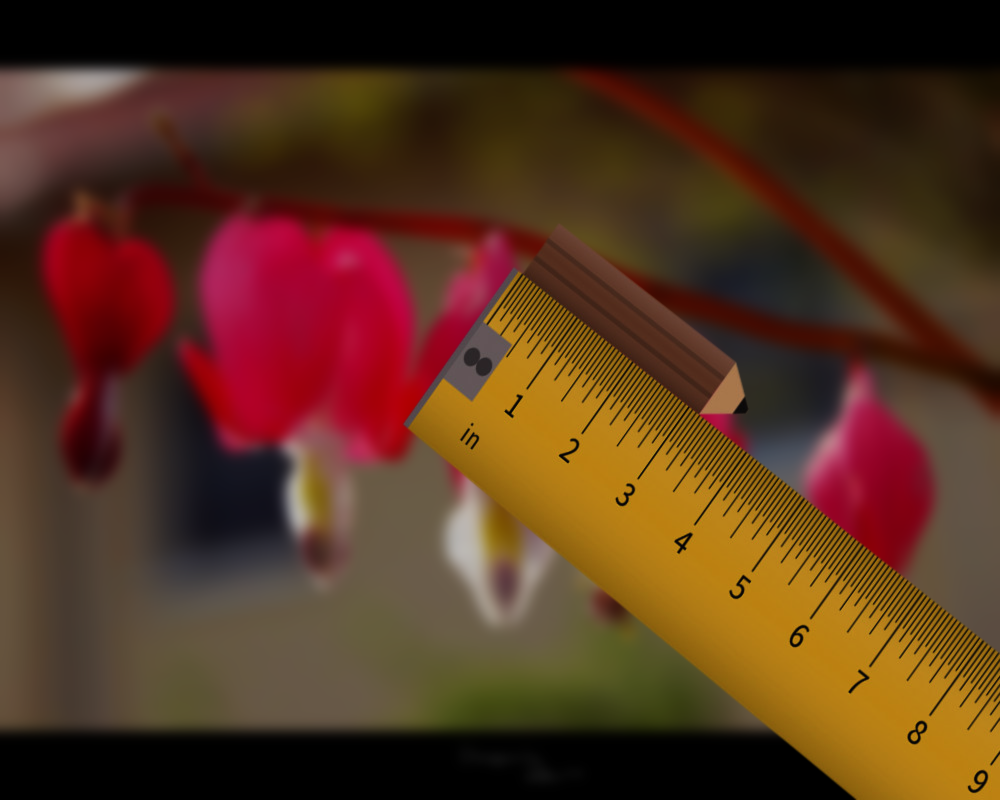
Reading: in 3.6875
